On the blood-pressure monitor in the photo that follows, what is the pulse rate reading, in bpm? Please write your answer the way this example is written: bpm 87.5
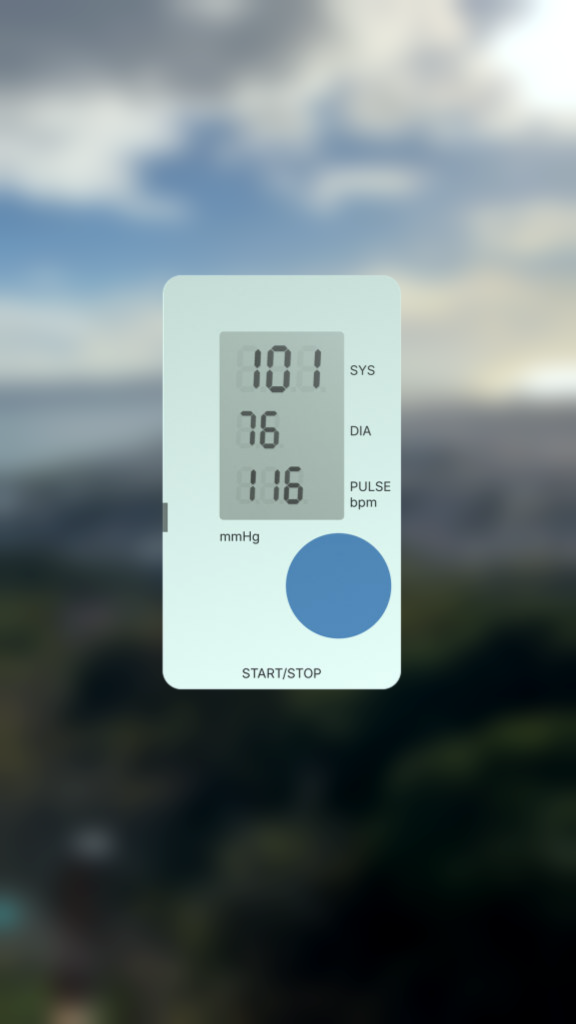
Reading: bpm 116
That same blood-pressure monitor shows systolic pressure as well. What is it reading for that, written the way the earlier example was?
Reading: mmHg 101
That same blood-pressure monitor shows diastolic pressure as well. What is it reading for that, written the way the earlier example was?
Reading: mmHg 76
